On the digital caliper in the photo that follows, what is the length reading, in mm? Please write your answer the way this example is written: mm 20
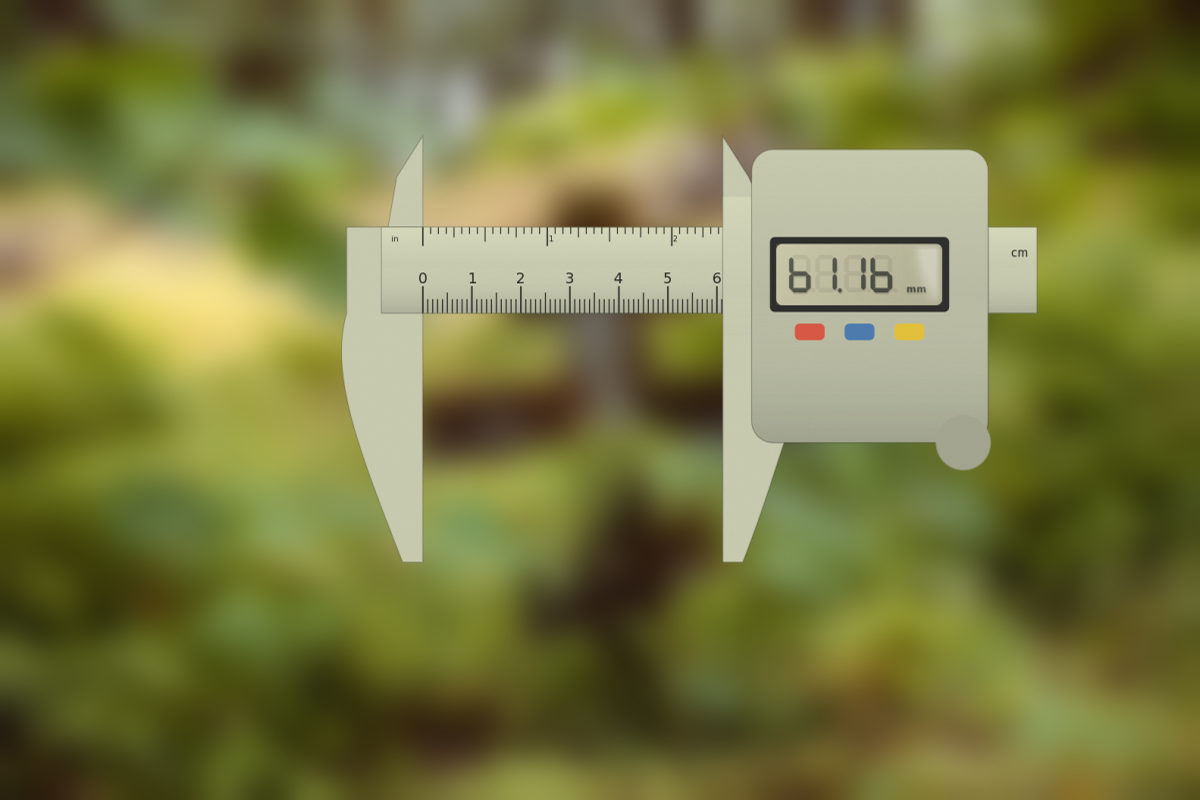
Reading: mm 61.16
